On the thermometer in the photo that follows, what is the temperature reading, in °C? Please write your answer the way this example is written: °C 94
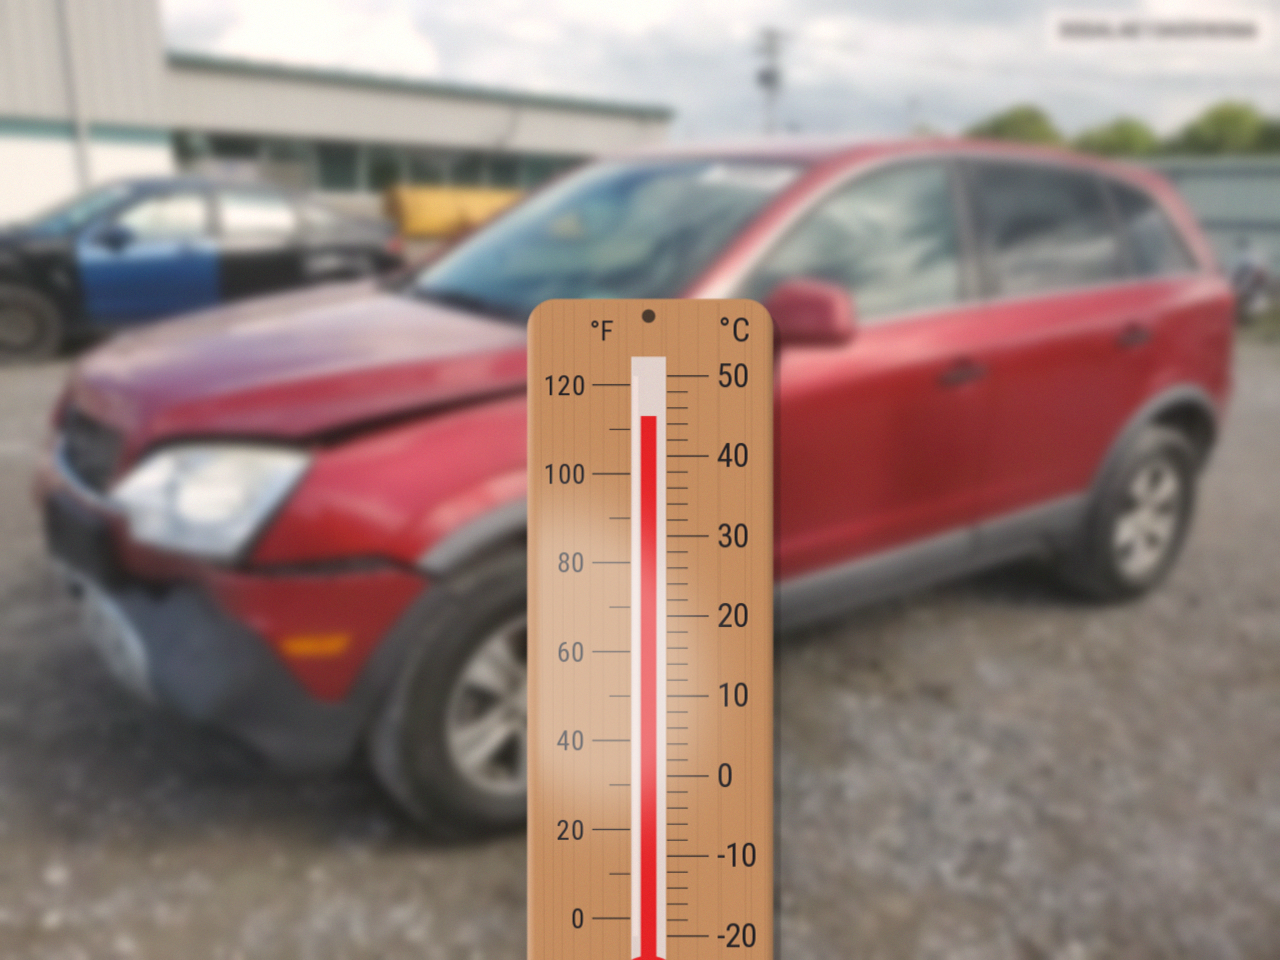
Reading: °C 45
